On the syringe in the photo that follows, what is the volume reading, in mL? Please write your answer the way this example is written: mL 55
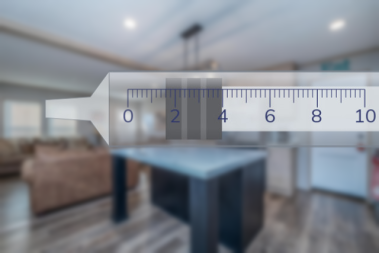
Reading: mL 1.6
